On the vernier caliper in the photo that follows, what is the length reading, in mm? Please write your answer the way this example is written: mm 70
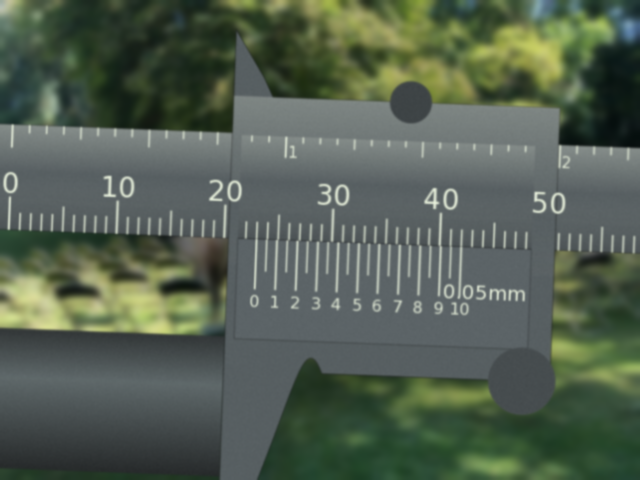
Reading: mm 23.0
